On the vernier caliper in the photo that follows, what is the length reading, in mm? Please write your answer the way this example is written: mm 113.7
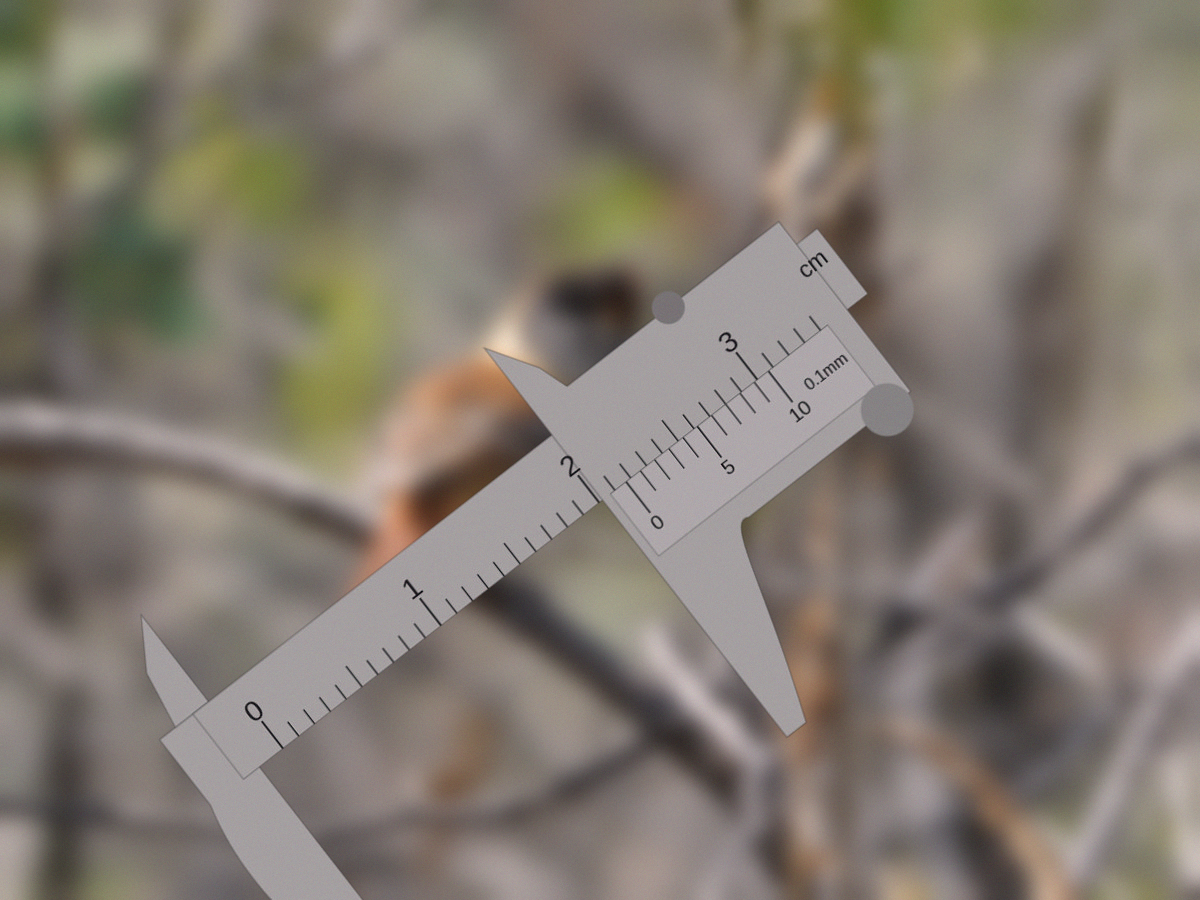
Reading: mm 21.7
